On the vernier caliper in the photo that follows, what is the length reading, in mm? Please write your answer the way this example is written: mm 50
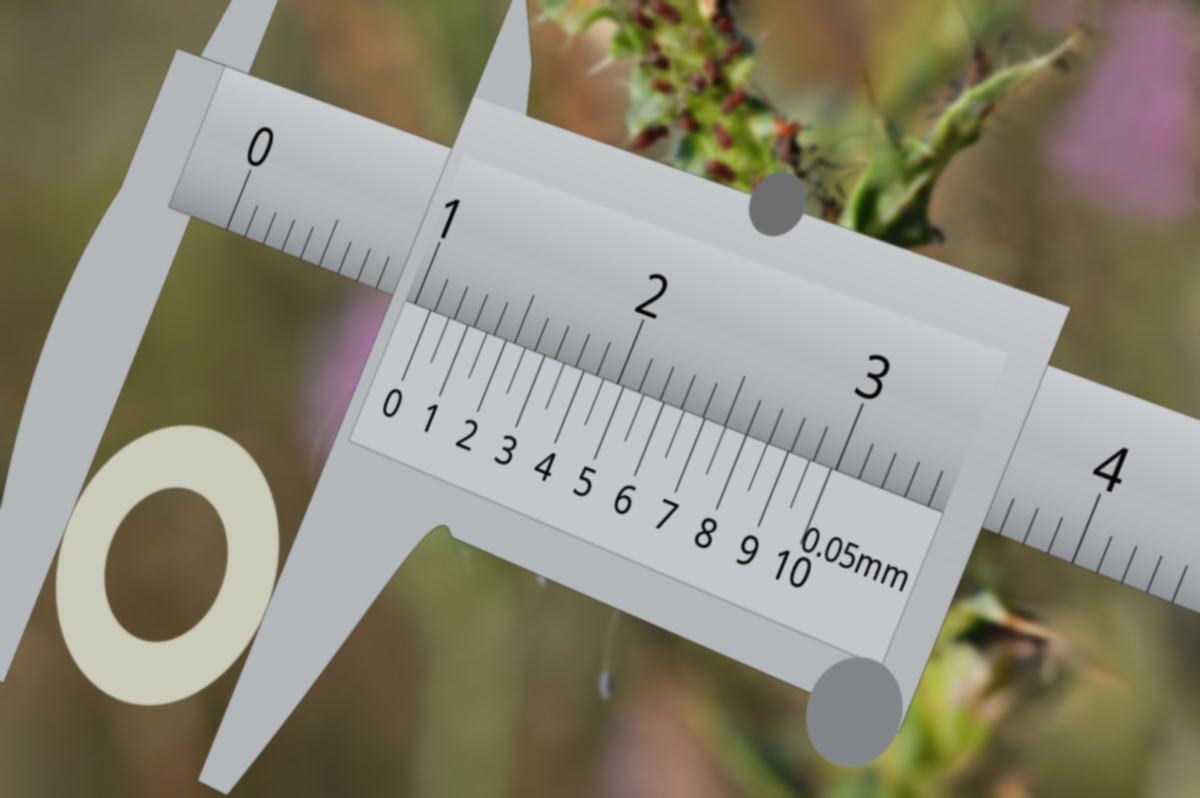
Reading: mm 10.8
